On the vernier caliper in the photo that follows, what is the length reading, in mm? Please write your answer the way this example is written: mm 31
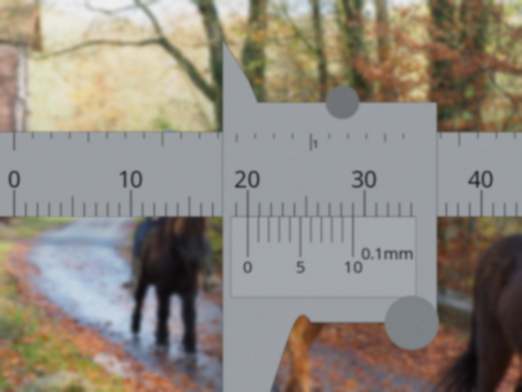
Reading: mm 20.0
